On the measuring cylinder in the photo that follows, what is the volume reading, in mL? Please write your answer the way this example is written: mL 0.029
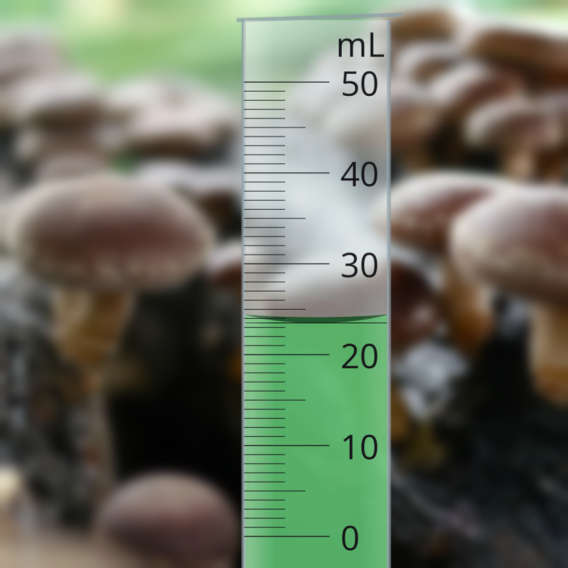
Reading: mL 23.5
